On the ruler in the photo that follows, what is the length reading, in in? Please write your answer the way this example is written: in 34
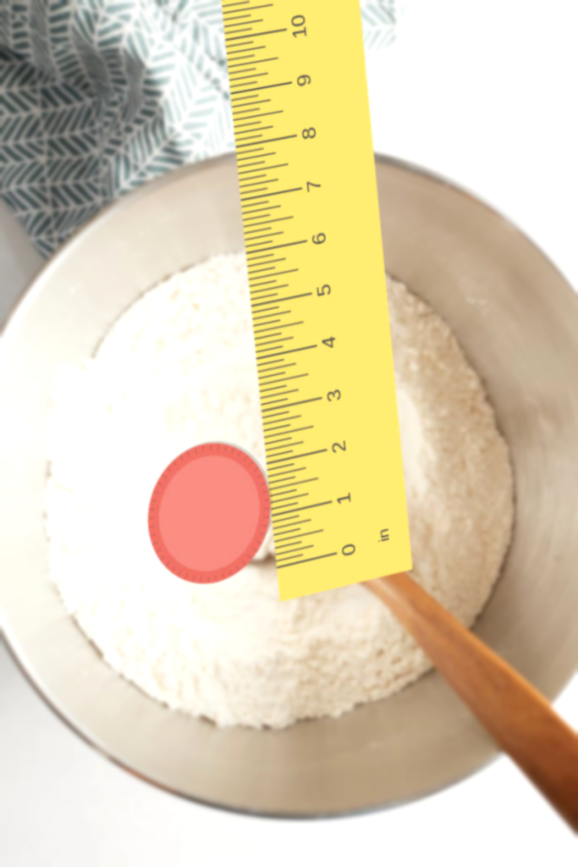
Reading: in 2.625
